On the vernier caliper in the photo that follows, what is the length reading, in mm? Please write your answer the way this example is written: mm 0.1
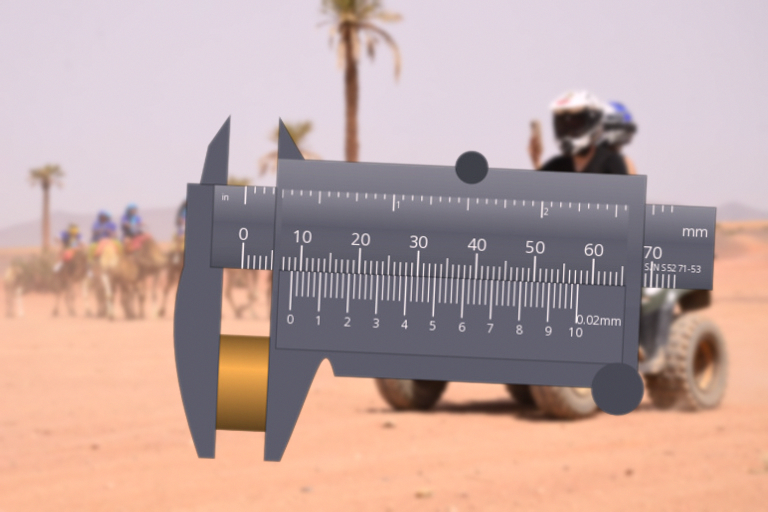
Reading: mm 8.5
